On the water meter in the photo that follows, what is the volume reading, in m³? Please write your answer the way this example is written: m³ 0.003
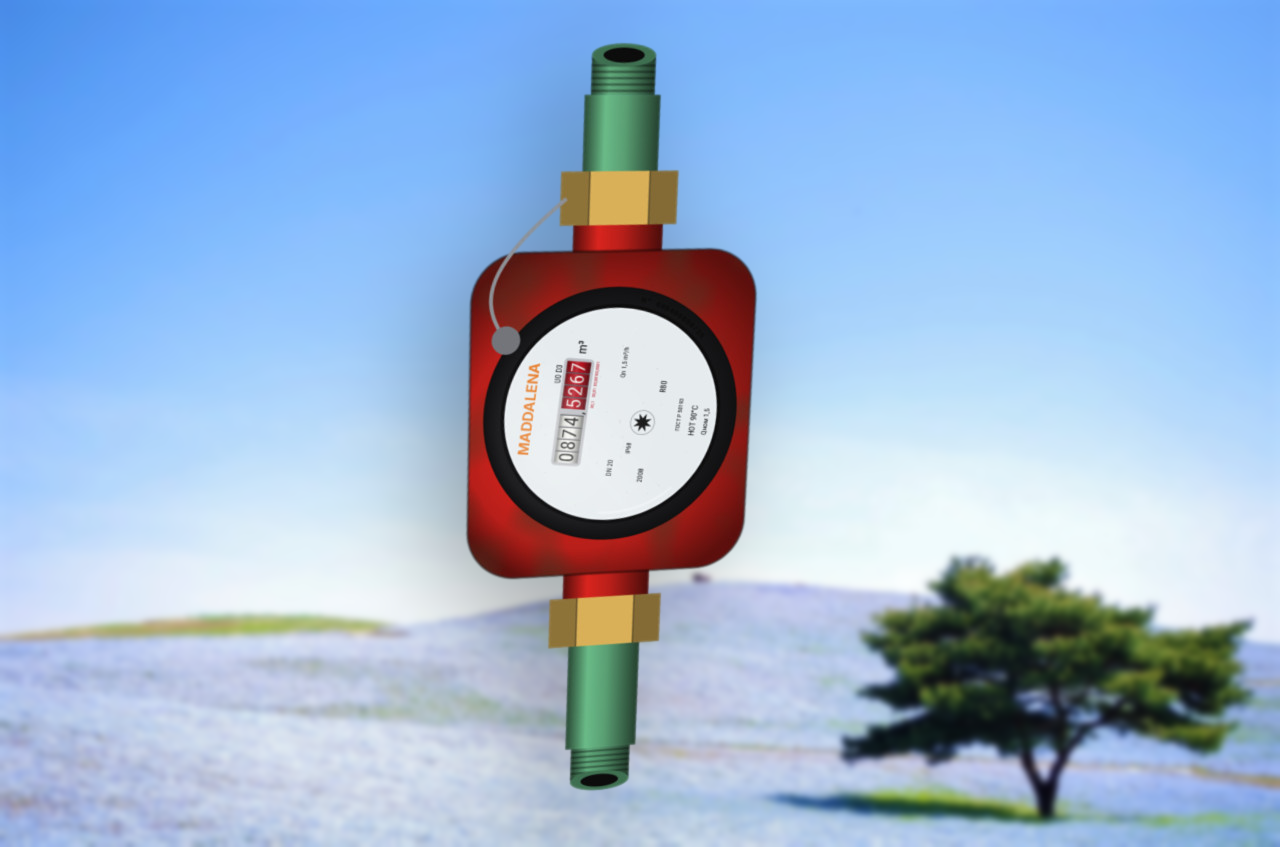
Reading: m³ 874.5267
